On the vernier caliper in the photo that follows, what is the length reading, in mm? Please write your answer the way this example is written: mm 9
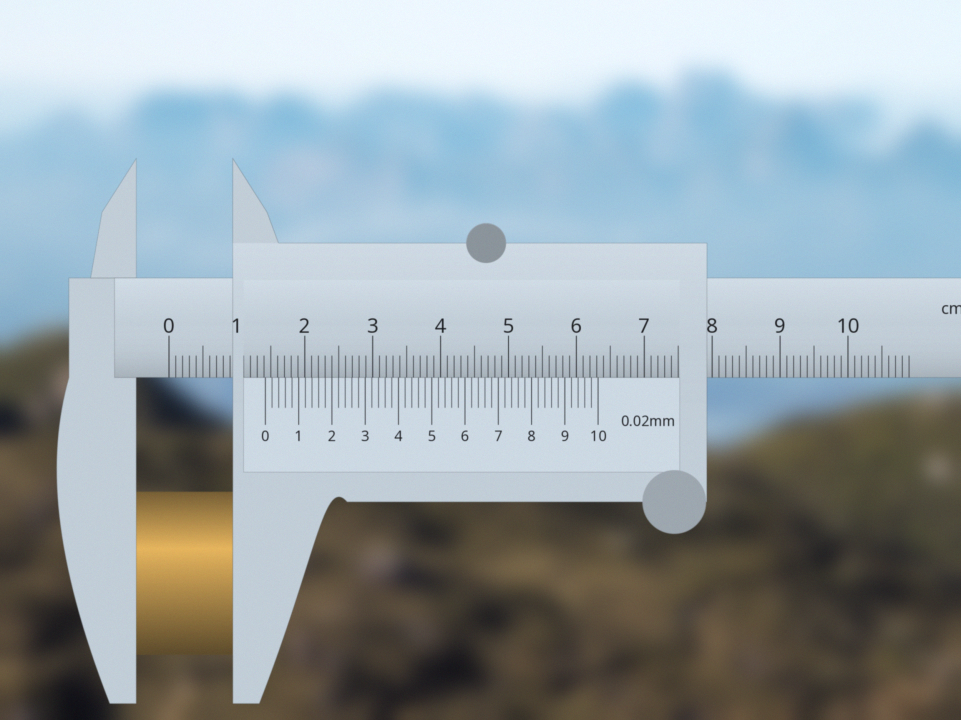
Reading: mm 14.2
